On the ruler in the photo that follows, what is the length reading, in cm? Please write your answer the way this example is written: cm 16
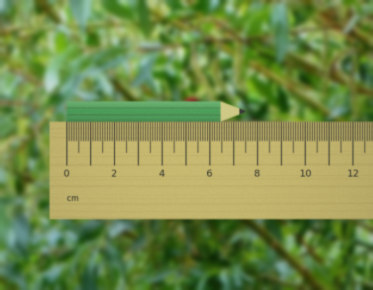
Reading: cm 7.5
